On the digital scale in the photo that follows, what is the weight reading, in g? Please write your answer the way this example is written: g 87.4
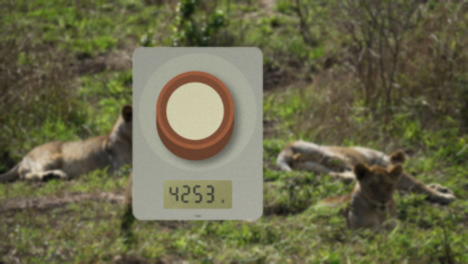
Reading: g 4253
